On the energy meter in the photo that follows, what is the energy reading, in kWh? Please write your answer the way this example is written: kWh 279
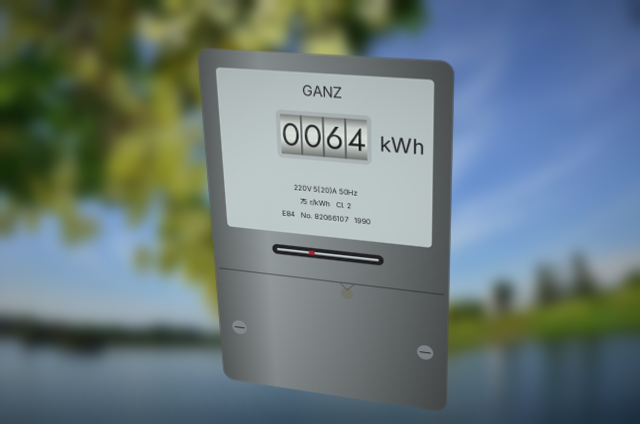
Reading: kWh 64
